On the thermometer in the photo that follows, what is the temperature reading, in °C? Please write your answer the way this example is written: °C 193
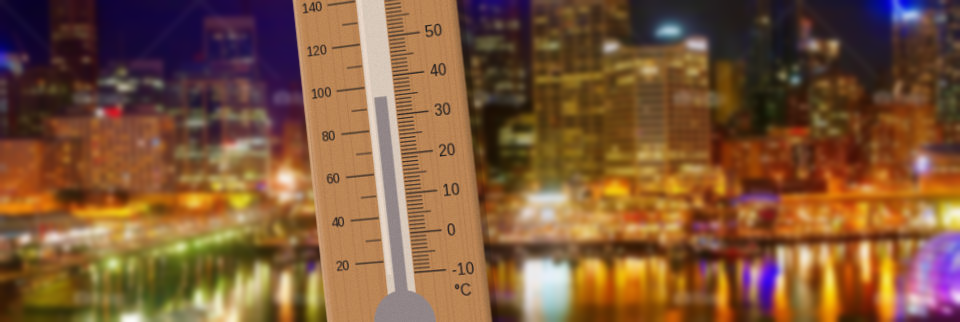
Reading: °C 35
